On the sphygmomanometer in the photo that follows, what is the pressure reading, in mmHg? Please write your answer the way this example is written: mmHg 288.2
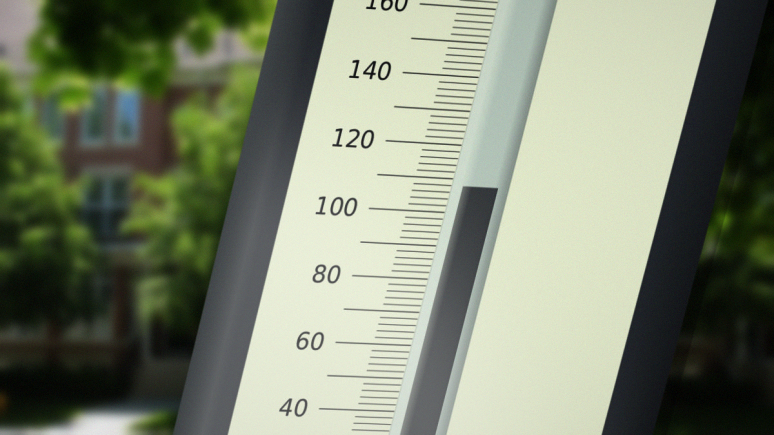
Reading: mmHg 108
